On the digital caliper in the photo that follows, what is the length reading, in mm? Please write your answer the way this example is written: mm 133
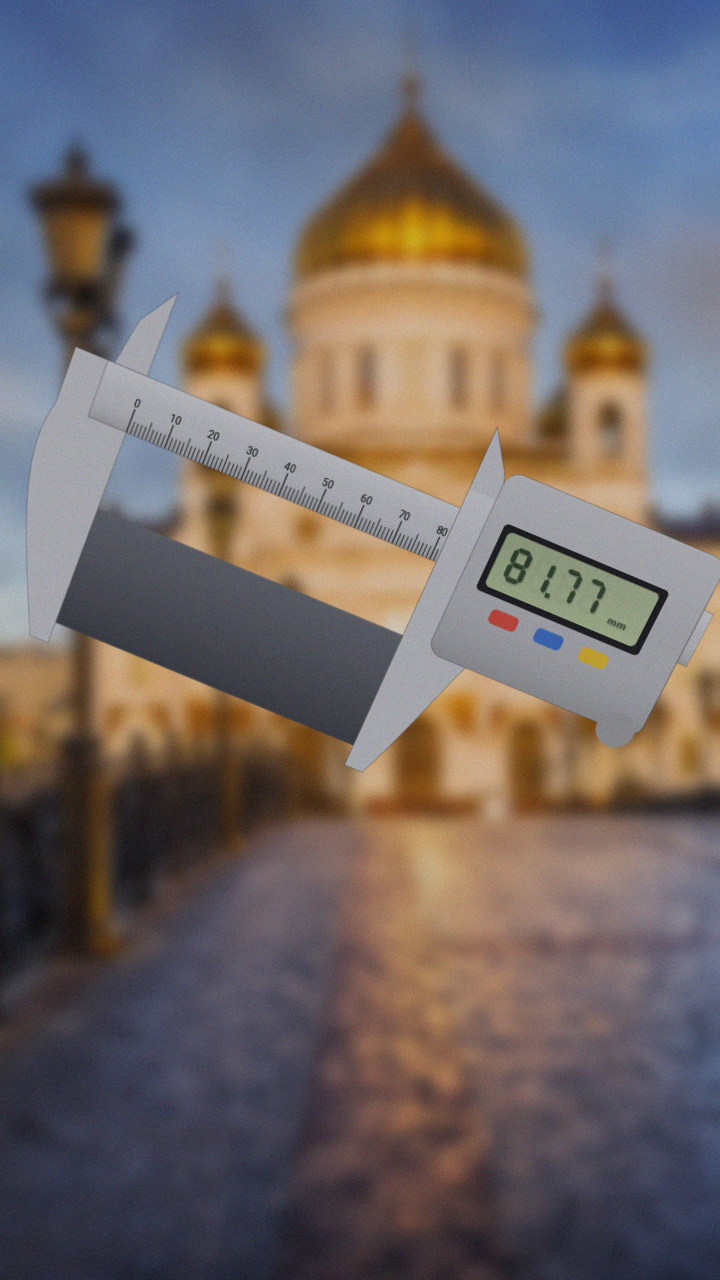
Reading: mm 81.77
